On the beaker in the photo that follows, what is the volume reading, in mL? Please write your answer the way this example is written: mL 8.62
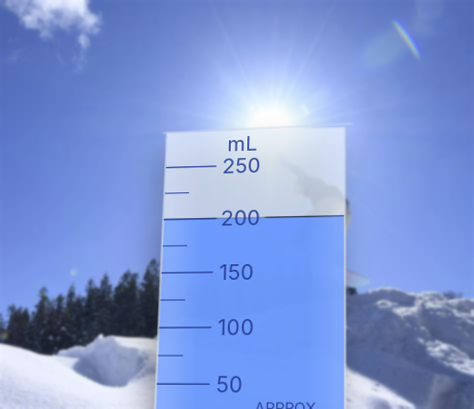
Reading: mL 200
